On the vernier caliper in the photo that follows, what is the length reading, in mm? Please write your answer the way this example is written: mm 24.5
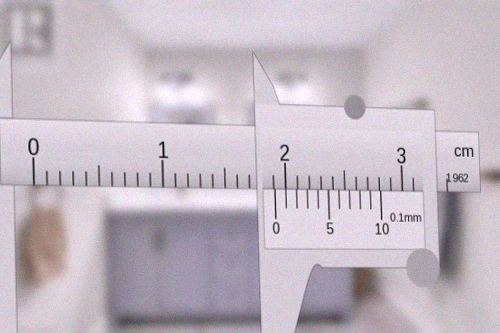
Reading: mm 19.1
